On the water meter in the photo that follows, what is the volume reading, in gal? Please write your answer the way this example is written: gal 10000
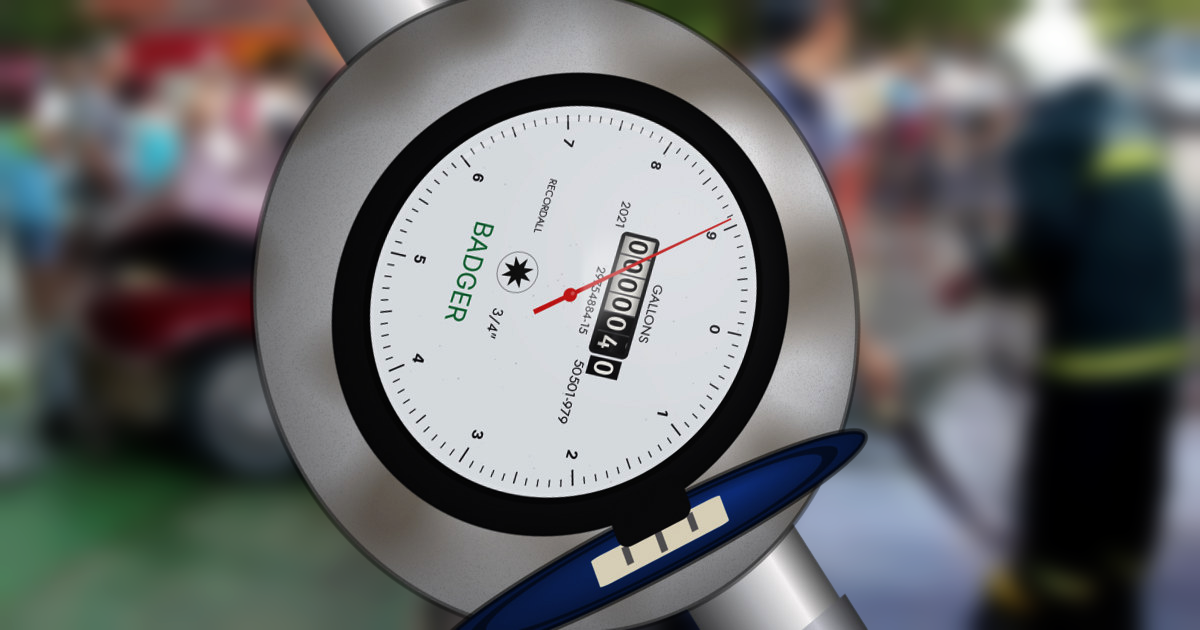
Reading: gal 38.9
